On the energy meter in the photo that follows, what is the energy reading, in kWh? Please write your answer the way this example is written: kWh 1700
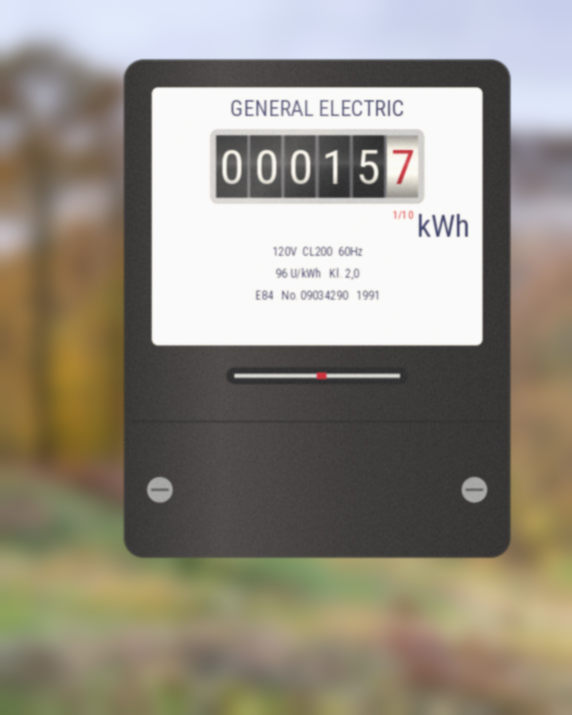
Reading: kWh 15.7
